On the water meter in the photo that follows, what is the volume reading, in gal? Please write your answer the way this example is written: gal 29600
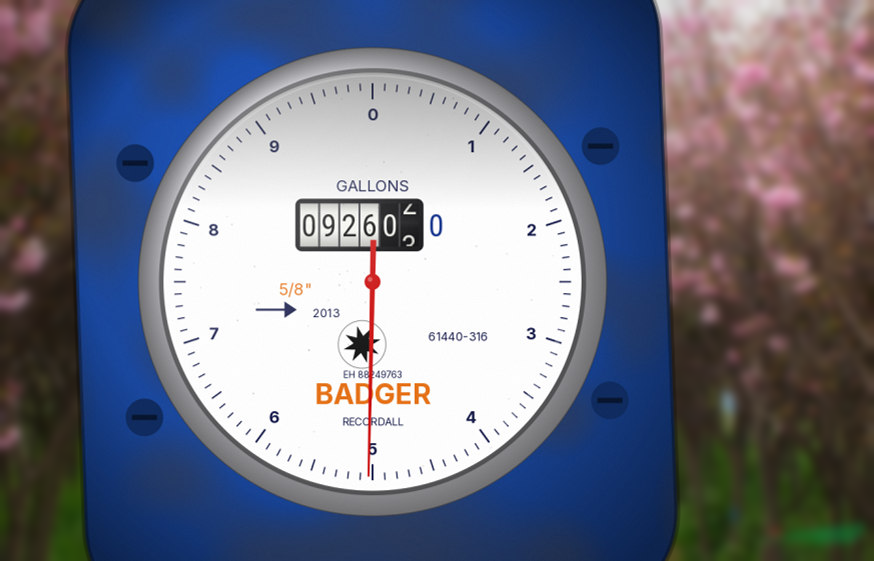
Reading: gal 926025.0
